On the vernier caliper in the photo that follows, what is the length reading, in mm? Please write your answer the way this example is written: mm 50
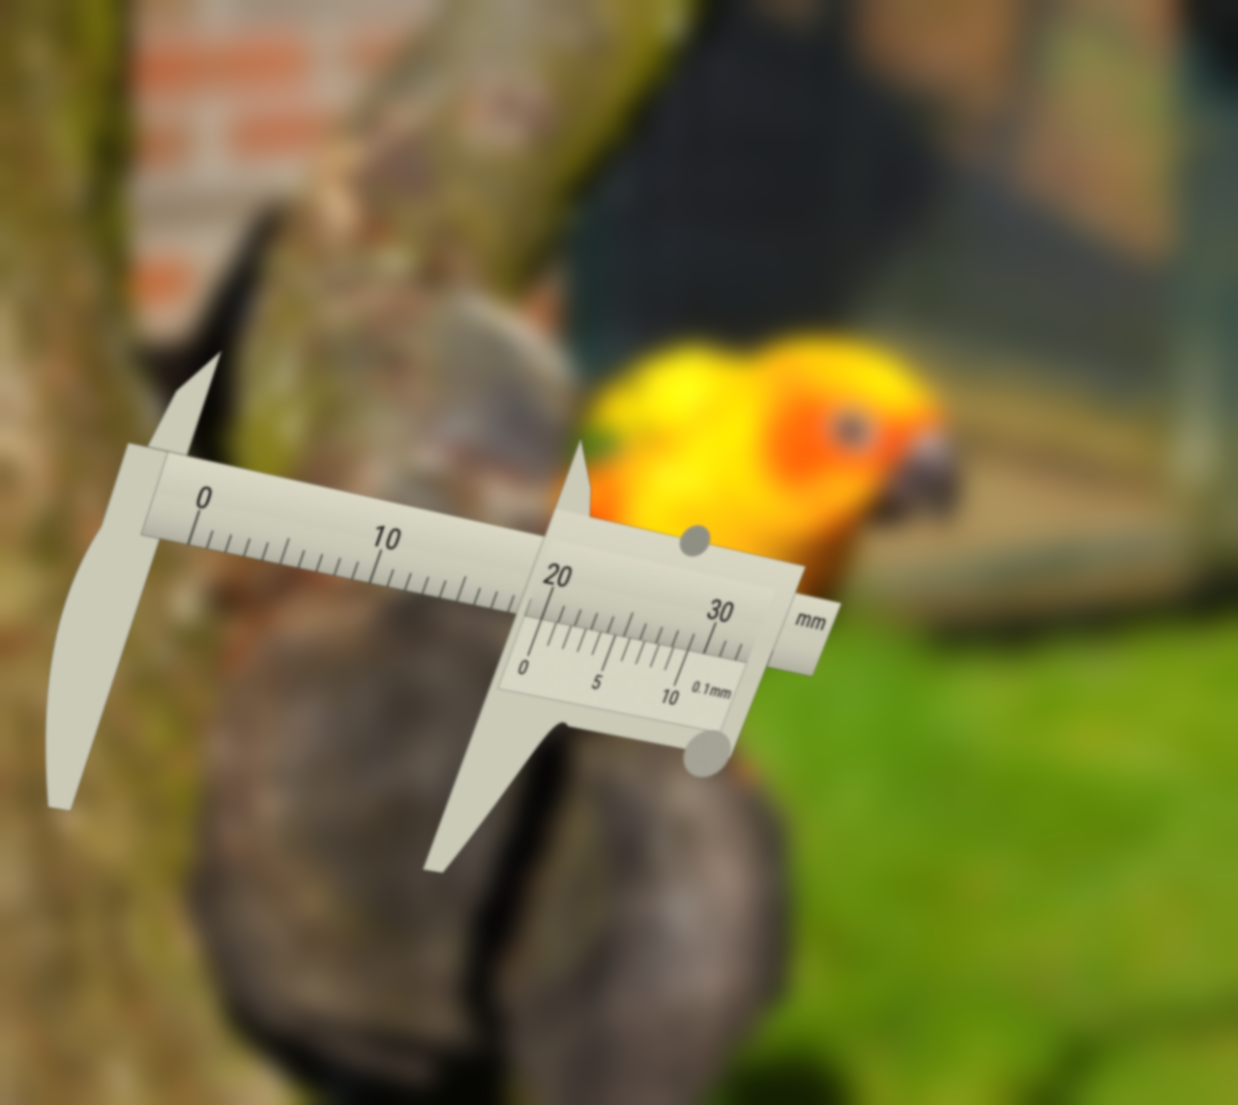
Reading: mm 20.0
